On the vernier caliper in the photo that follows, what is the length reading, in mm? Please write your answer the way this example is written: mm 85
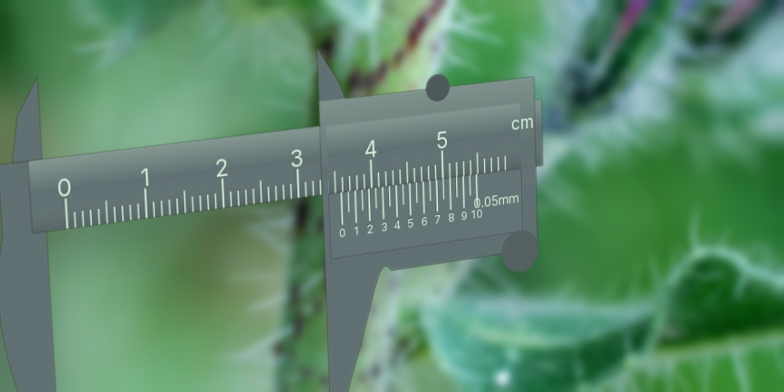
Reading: mm 35.8
